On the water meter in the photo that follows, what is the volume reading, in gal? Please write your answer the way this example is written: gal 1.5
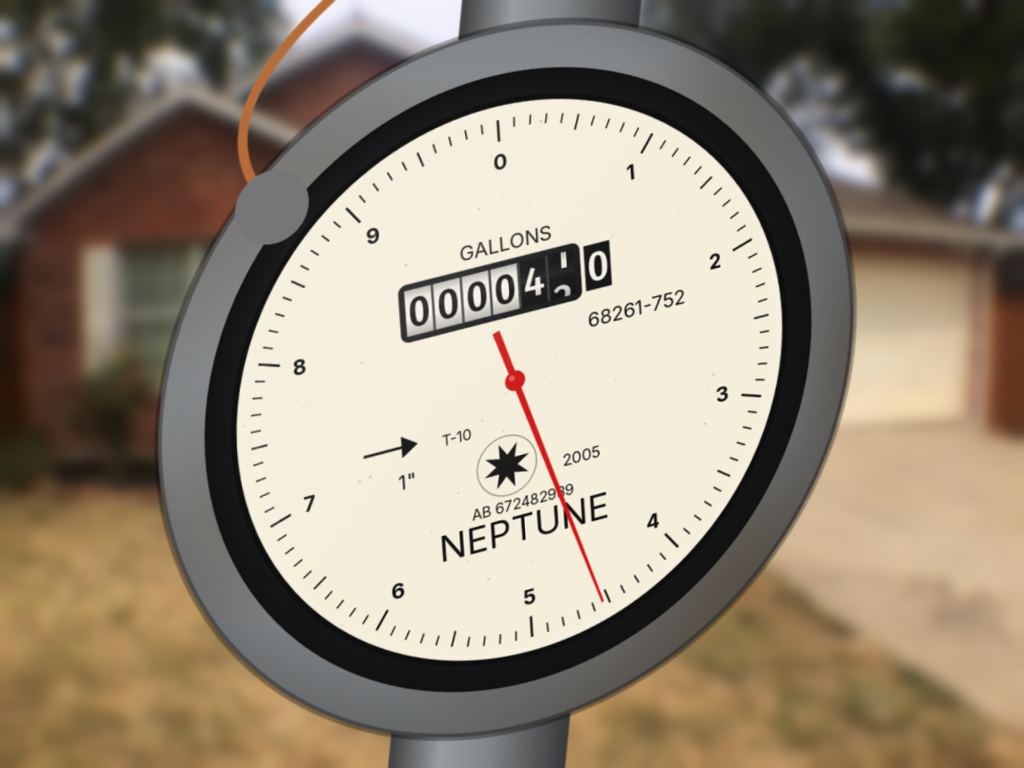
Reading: gal 414.5
